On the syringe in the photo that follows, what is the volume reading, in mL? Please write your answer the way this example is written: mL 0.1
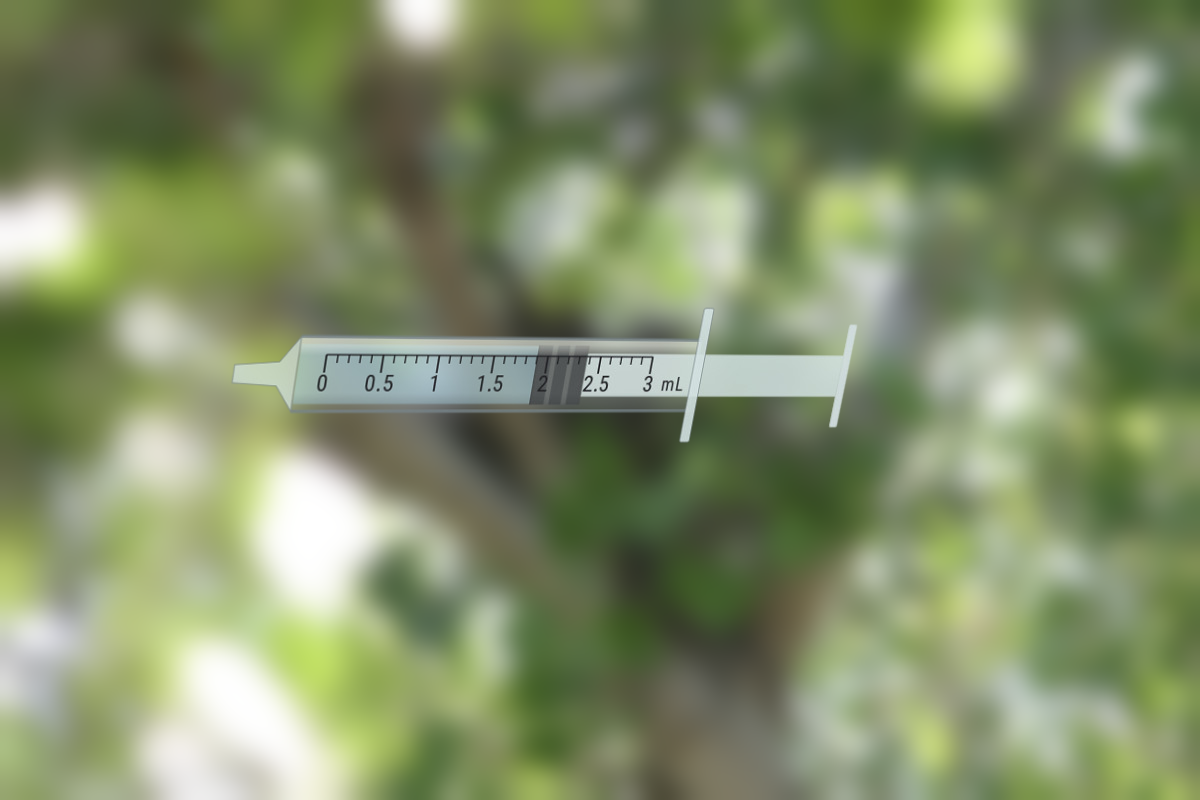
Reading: mL 1.9
